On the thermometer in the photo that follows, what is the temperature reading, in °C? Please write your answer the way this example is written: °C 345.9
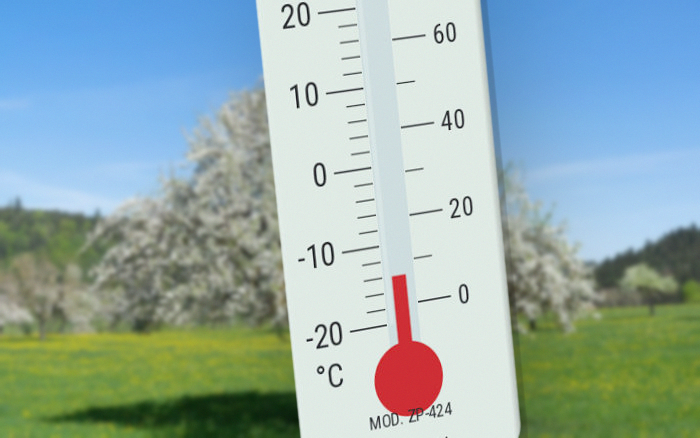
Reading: °C -14
